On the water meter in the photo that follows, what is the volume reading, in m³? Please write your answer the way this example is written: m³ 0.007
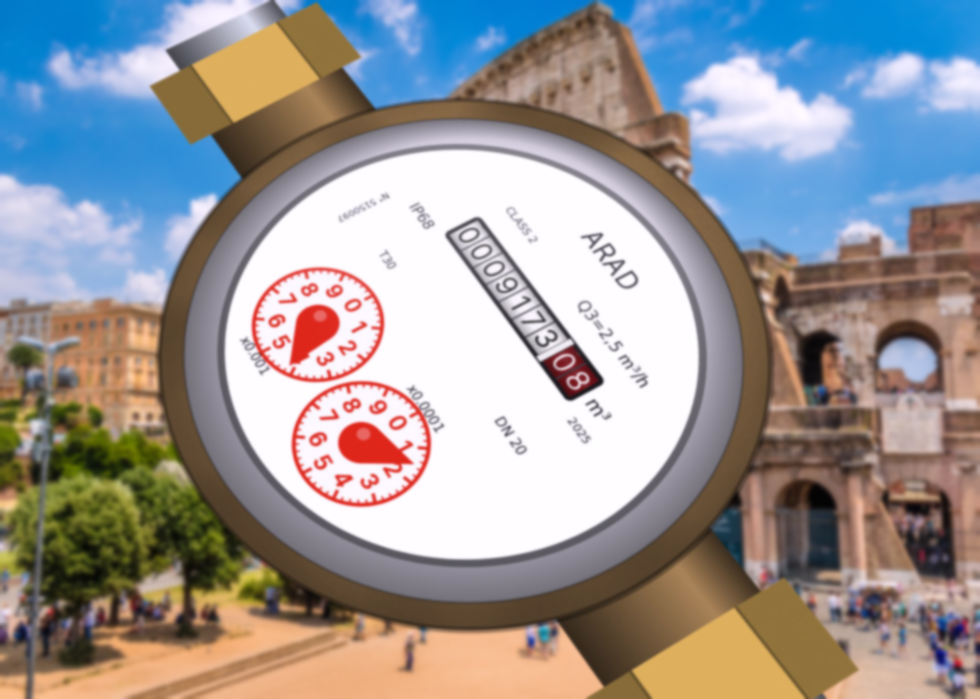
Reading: m³ 9173.0841
